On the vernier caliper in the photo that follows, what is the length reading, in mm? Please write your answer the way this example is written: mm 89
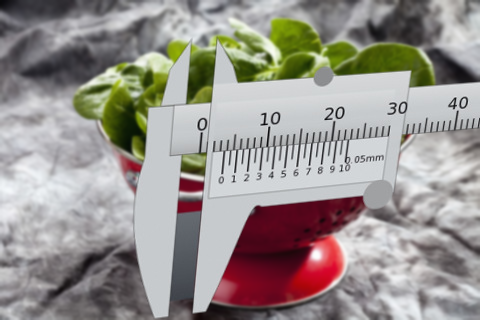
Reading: mm 3.6
